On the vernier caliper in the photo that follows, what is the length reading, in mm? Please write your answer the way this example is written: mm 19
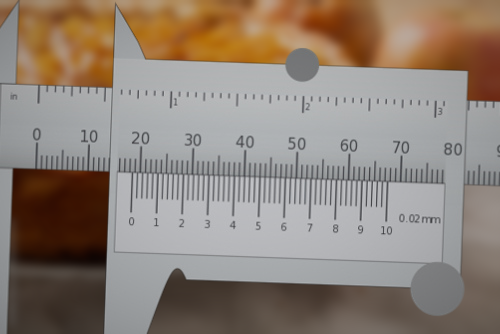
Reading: mm 18.5
